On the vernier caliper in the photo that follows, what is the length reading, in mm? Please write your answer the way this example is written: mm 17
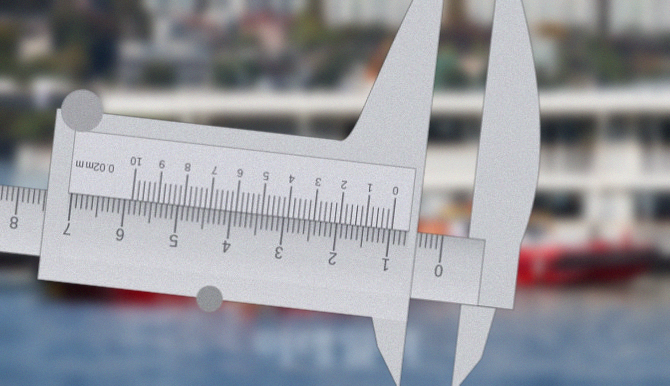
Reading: mm 9.6
